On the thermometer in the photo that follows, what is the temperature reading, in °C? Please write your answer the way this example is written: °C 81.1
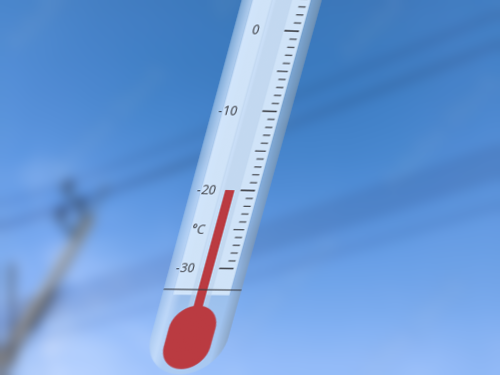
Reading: °C -20
